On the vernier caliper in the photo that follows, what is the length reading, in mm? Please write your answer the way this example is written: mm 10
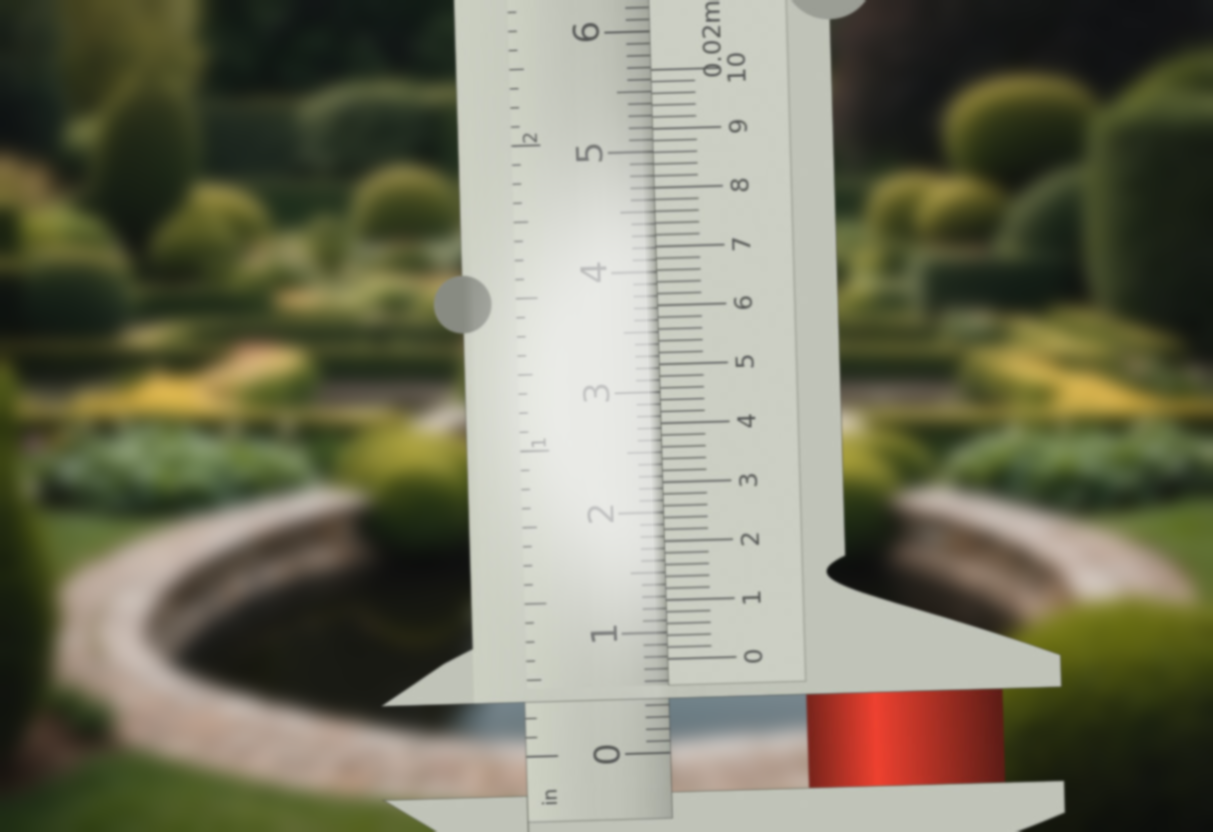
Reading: mm 7.8
